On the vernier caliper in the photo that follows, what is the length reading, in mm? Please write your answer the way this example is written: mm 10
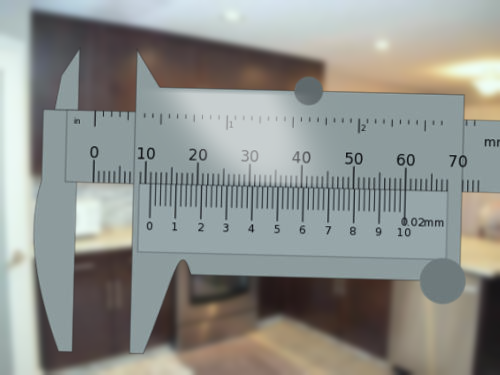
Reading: mm 11.0
